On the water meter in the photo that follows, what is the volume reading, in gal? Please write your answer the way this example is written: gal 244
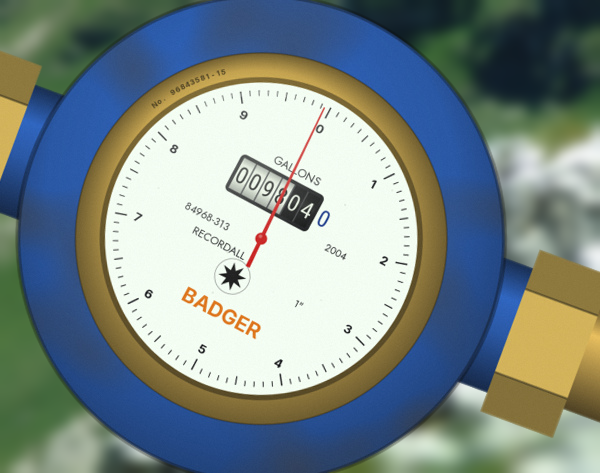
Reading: gal 98039.9
